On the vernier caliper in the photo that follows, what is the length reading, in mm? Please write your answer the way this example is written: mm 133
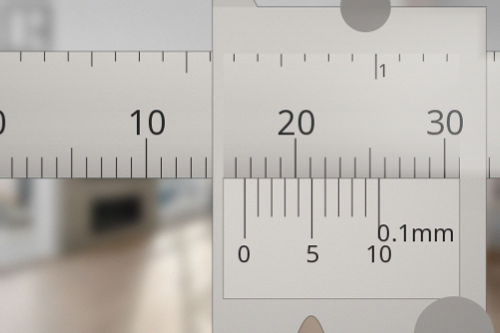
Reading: mm 16.6
